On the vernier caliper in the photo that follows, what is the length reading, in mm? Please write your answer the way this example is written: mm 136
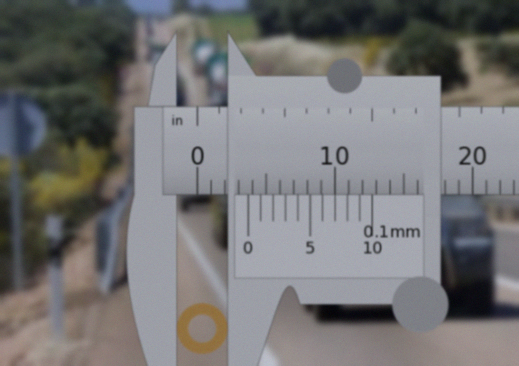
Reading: mm 3.7
